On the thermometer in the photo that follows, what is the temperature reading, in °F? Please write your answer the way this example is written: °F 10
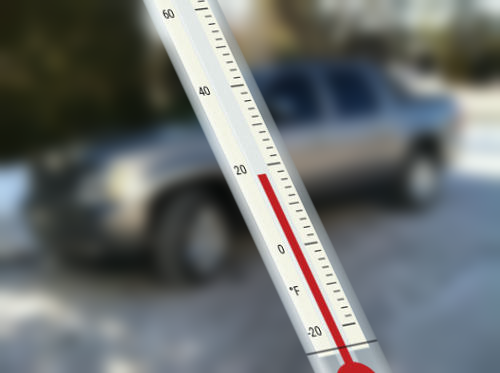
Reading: °F 18
